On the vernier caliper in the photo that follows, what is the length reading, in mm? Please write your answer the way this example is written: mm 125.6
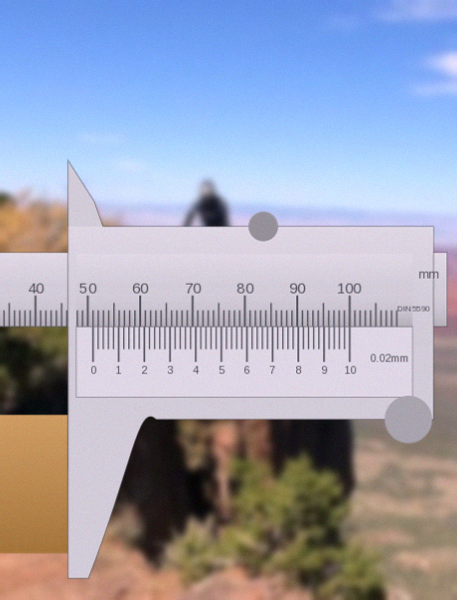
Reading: mm 51.0
